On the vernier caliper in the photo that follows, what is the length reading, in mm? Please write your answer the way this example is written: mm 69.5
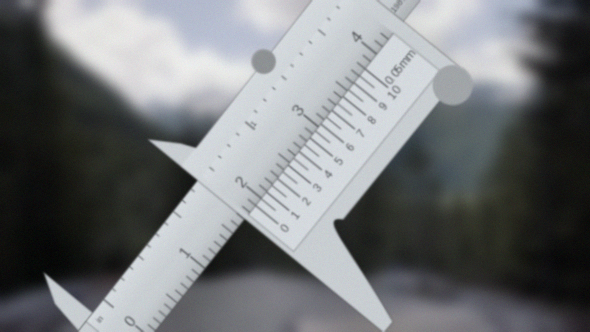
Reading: mm 19.0
